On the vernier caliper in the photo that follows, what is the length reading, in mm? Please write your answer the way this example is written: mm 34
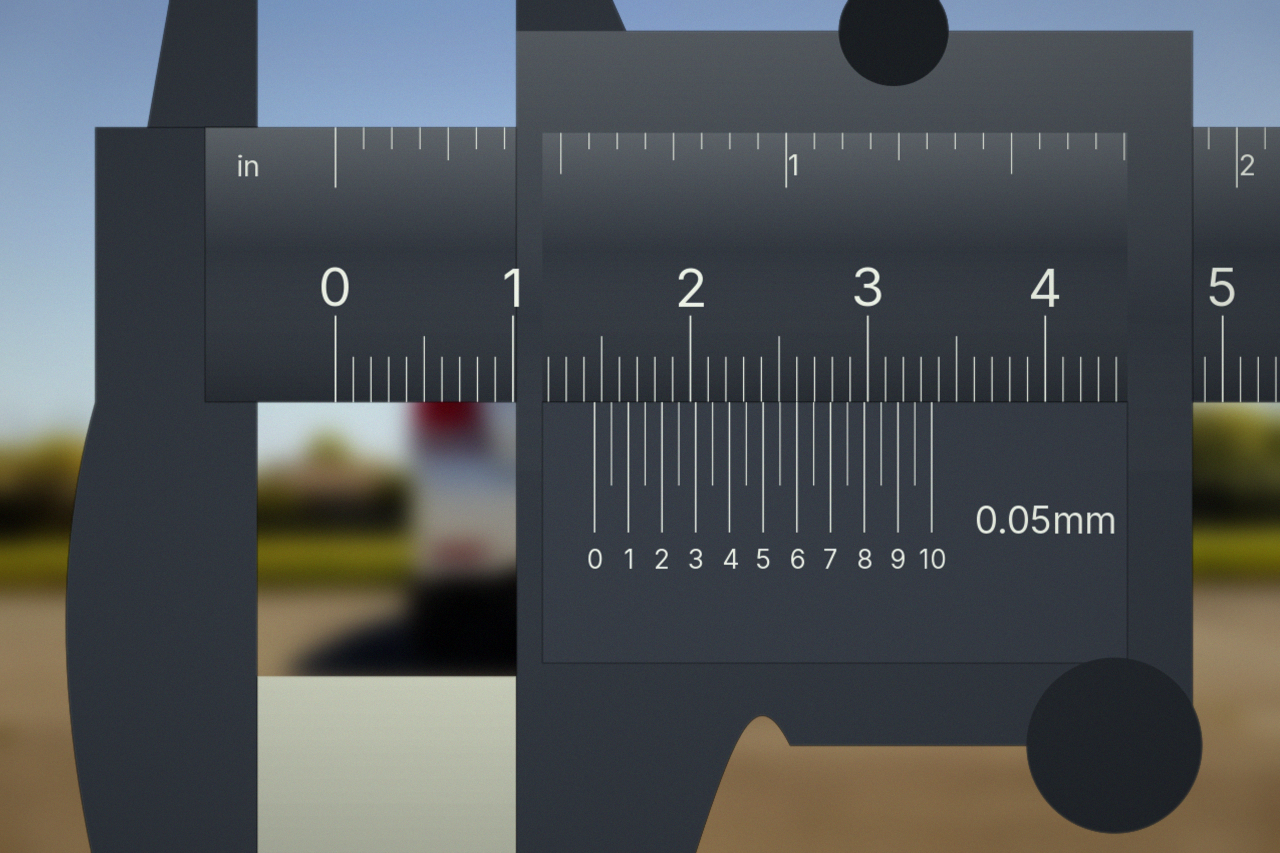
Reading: mm 14.6
